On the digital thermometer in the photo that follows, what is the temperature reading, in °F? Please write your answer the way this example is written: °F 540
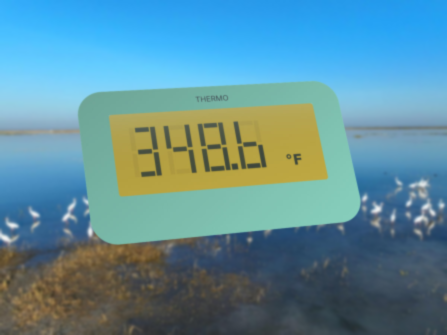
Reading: °F 348.6
